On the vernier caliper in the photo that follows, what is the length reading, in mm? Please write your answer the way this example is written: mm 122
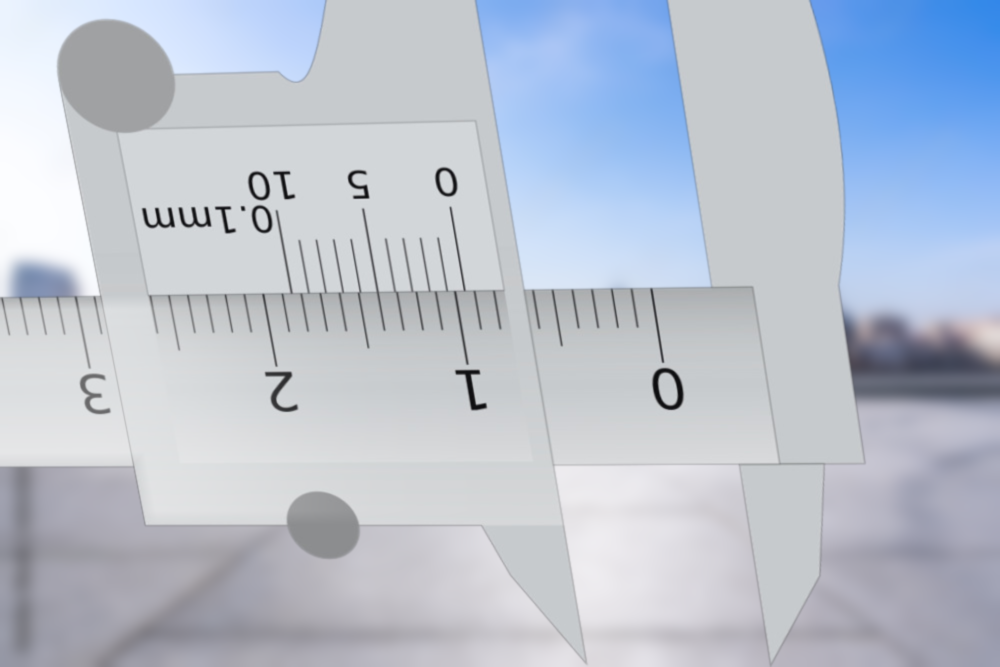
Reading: mm 9.5
